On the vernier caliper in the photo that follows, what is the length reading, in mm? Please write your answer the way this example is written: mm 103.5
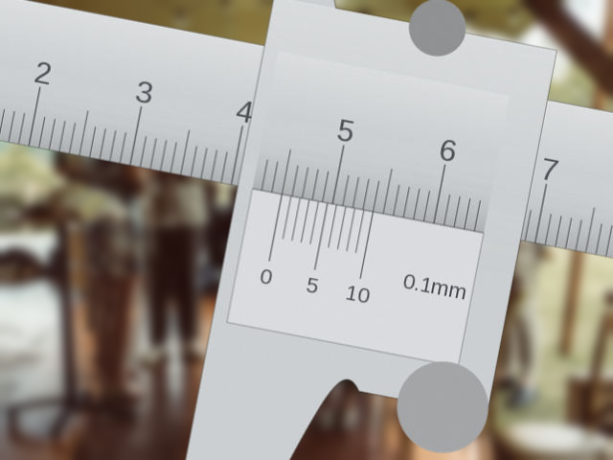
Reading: mm 45.0
